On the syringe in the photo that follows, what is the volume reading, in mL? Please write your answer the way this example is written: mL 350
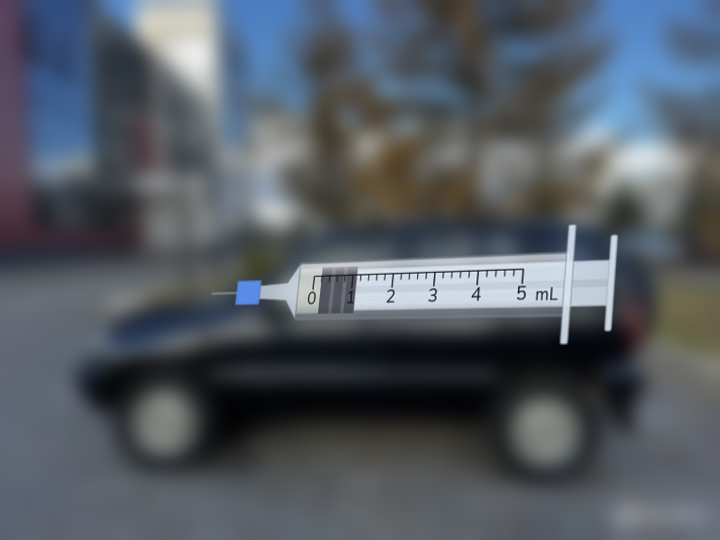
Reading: mL 0.2
